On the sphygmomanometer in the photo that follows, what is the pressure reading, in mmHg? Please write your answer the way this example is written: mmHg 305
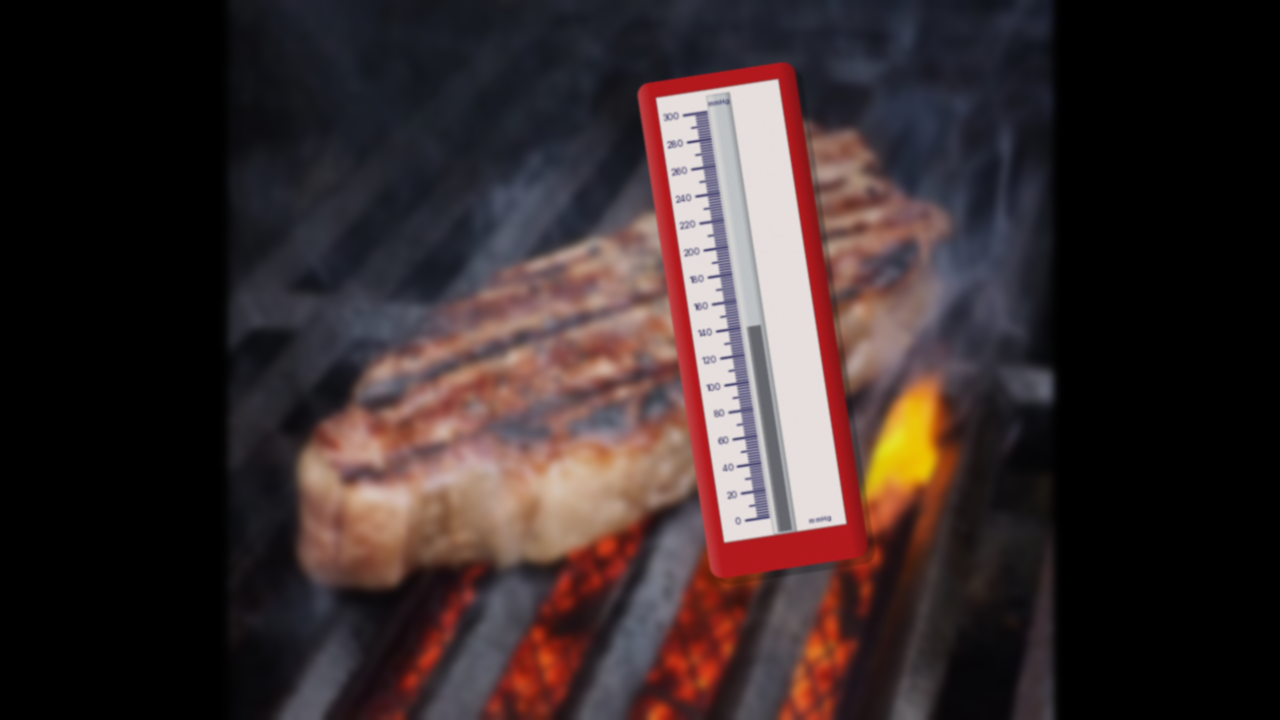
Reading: mmHg 140
